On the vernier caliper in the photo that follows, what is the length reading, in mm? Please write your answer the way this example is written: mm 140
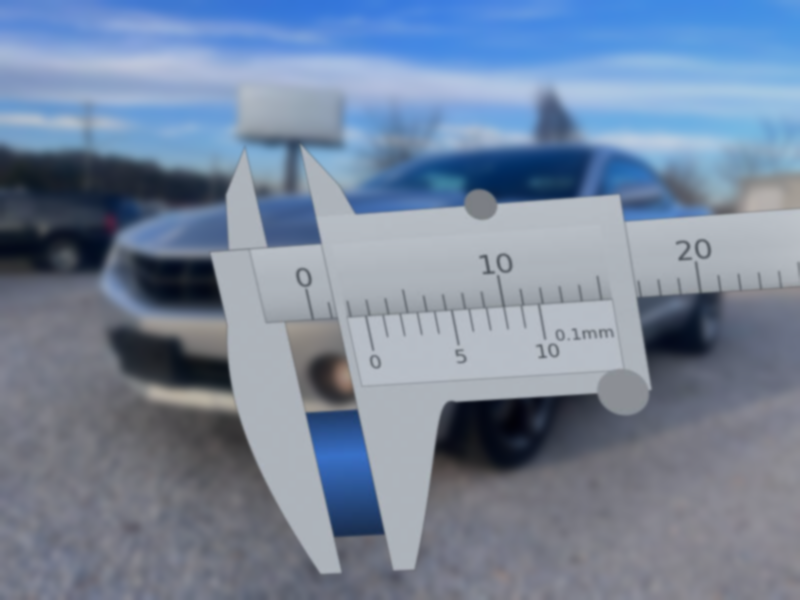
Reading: mm 2.8
